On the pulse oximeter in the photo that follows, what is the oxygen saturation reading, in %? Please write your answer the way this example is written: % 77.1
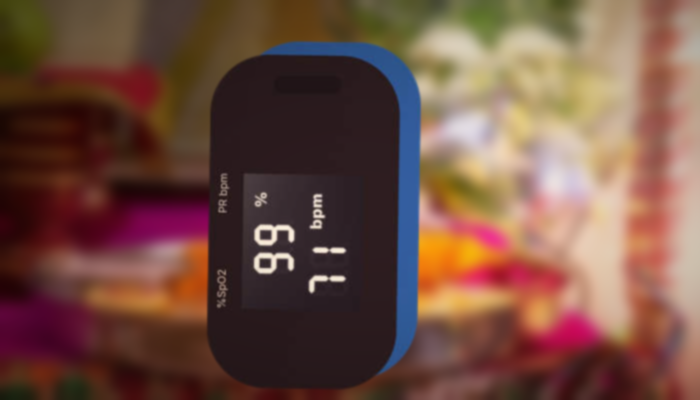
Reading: % 99
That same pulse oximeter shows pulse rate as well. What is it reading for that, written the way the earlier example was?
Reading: bpm 71
